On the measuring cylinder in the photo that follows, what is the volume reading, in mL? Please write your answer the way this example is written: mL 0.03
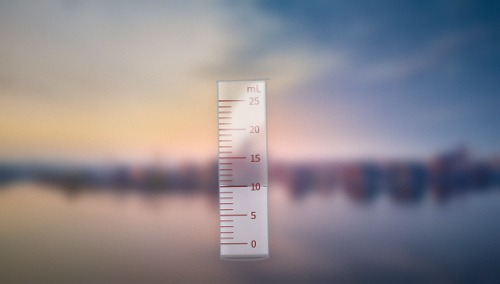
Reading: mL 10
